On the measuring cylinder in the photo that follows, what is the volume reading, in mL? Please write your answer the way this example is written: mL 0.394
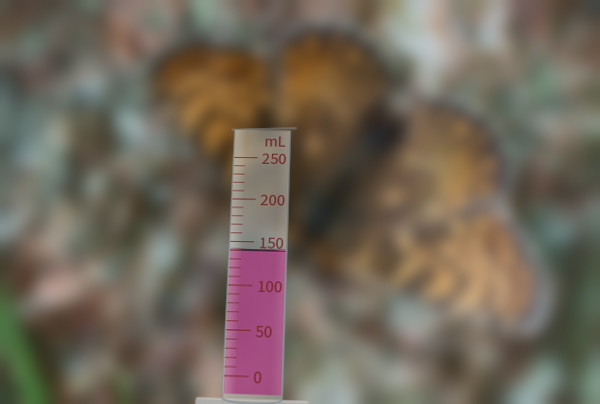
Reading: mL 140
